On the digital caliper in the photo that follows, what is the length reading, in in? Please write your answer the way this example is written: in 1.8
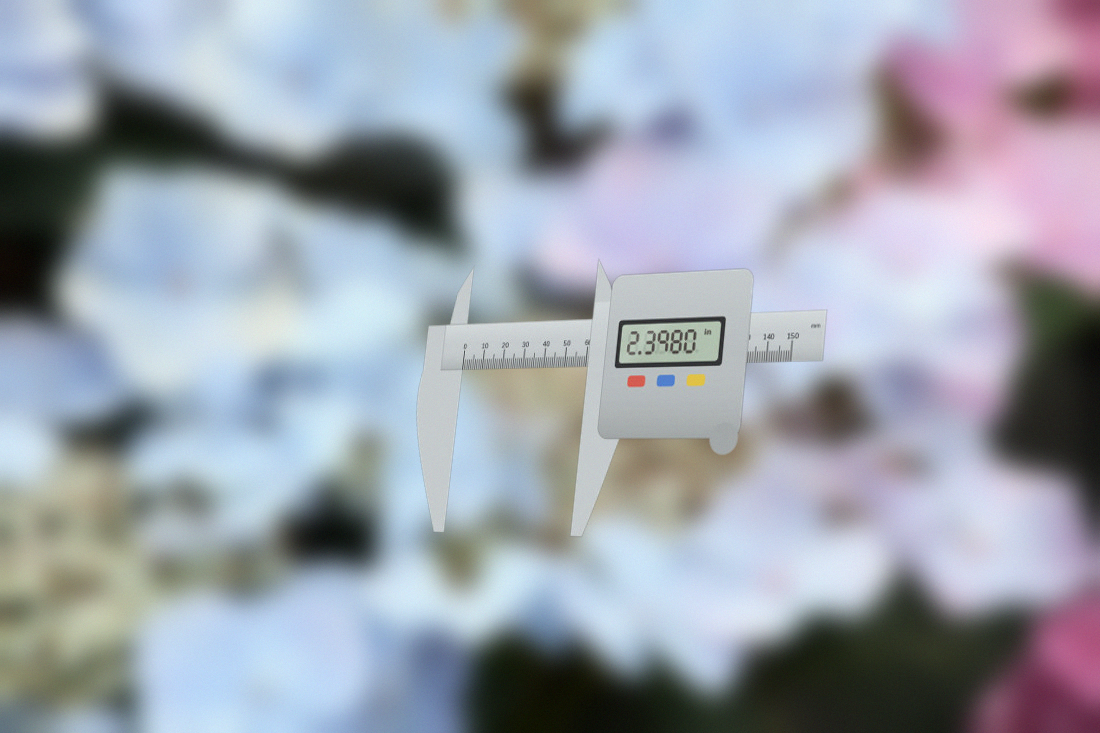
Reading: in 2.3980
